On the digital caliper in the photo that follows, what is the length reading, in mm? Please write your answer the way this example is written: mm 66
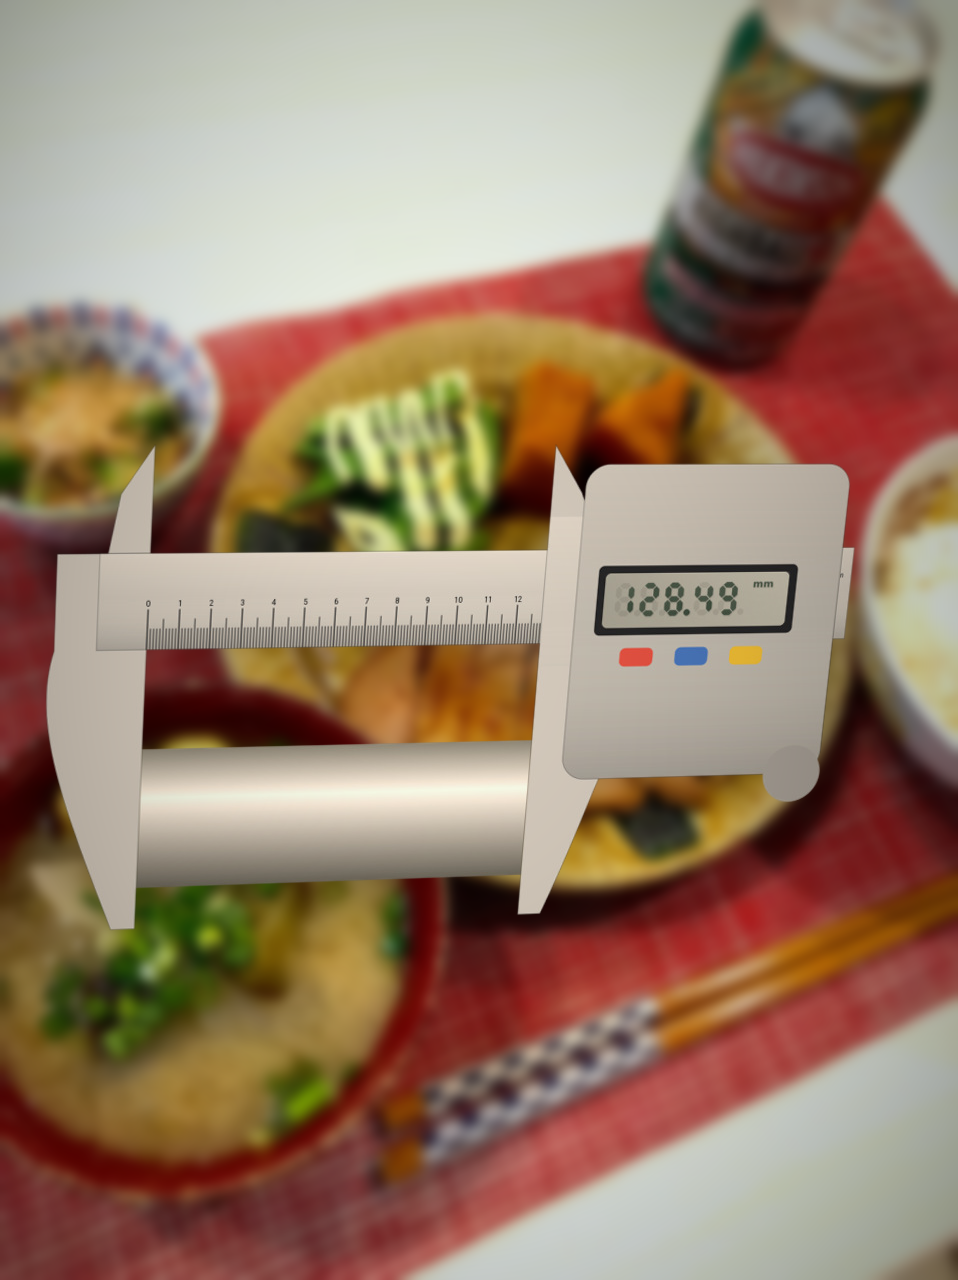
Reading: mm 128.49
